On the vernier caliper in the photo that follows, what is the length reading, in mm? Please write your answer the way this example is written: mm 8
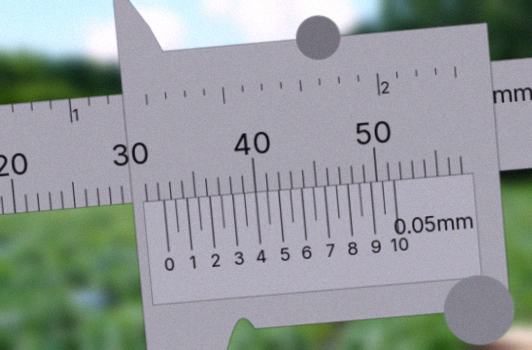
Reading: mm 32.4
